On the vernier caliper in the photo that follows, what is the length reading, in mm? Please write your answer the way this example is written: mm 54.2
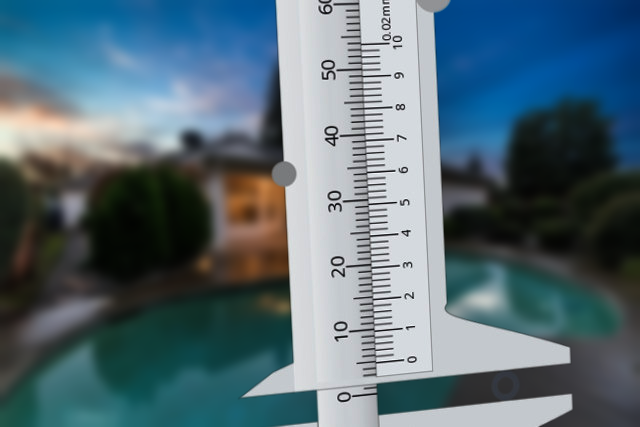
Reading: mm 4.8
